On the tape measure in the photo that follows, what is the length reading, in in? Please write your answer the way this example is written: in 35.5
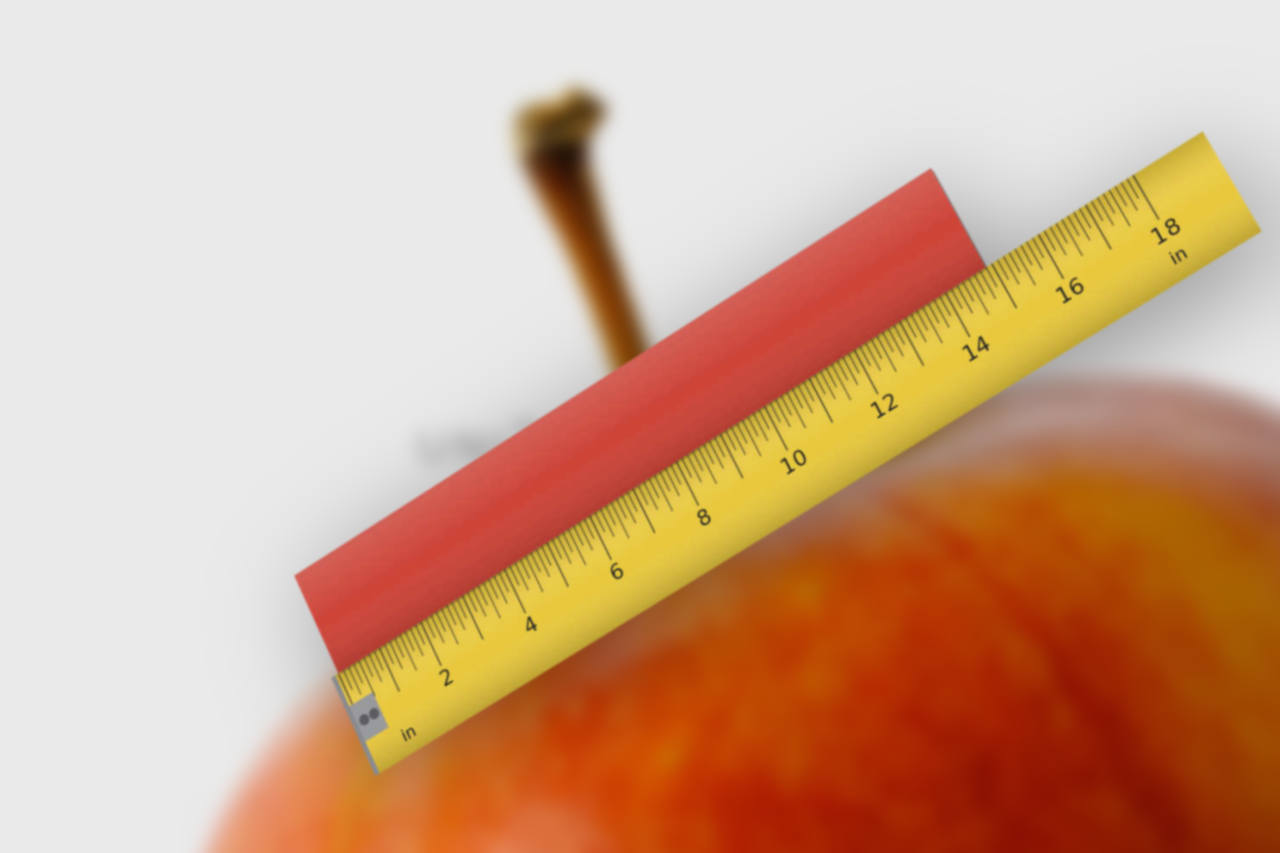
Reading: in 14.875
